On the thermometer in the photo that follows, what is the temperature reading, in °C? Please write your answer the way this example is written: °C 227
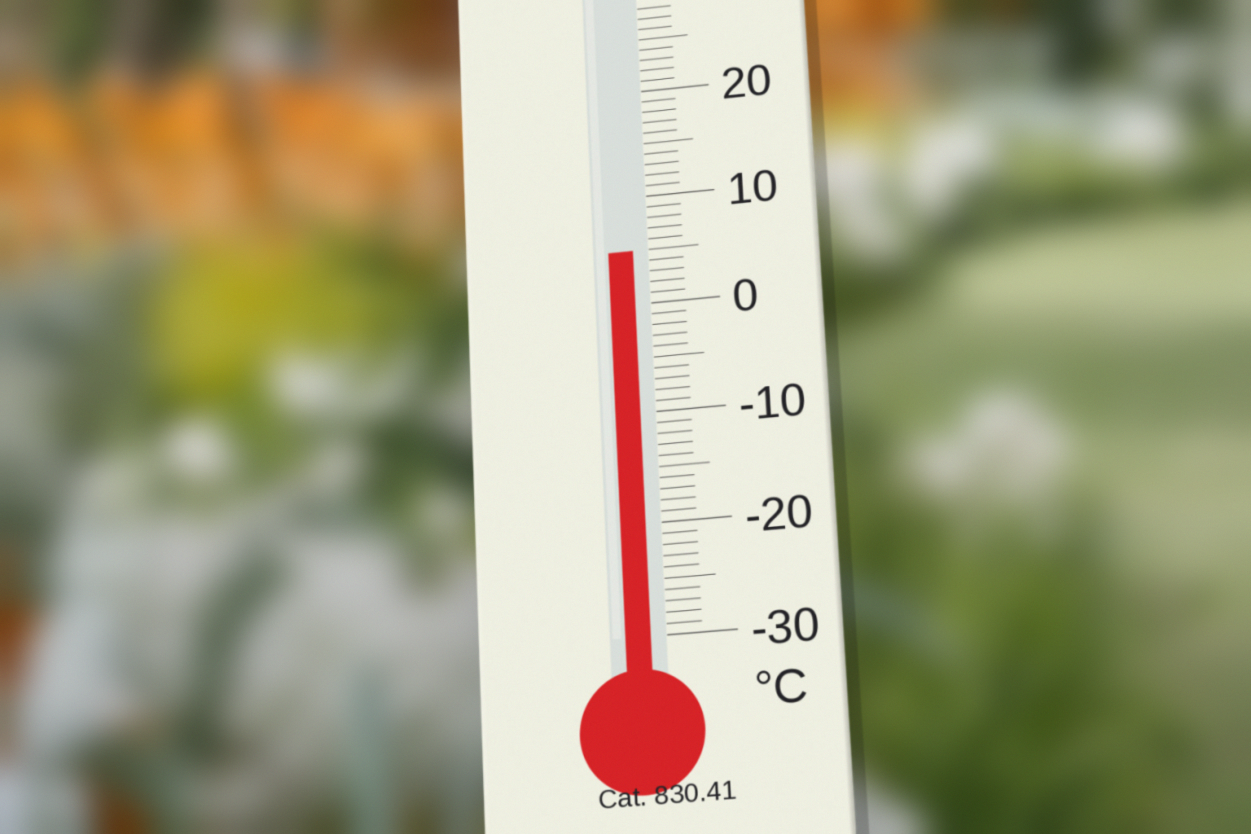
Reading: °C 5
